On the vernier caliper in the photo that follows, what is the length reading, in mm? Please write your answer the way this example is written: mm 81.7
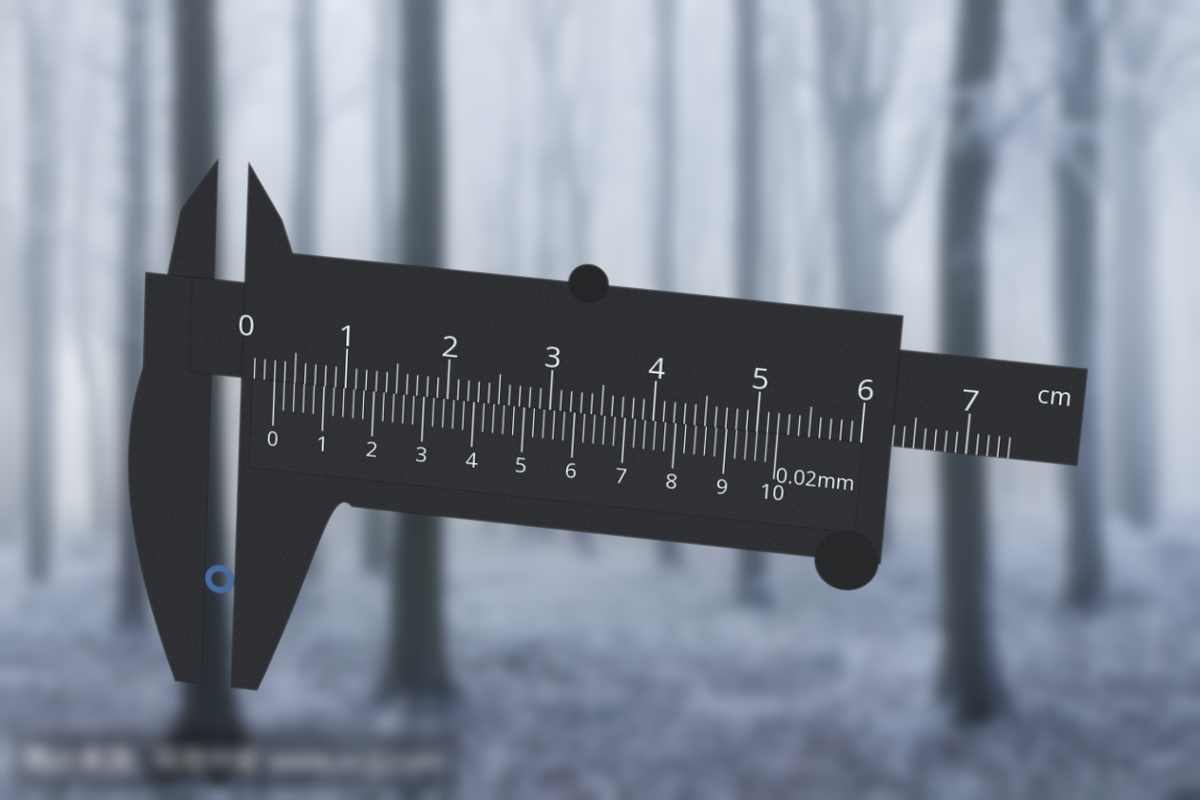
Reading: mm 3.0
